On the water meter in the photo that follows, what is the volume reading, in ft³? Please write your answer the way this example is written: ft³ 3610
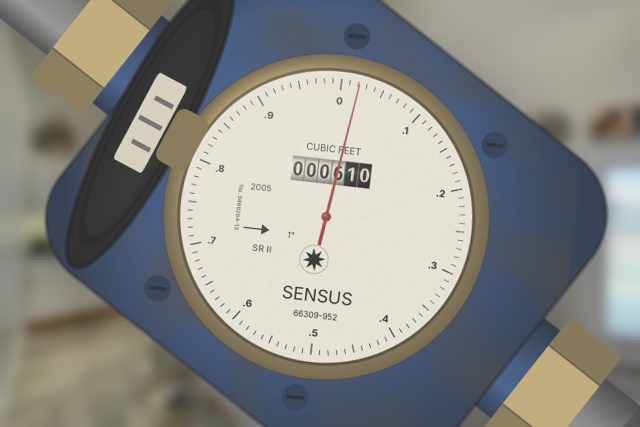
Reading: ft³ 610.02
